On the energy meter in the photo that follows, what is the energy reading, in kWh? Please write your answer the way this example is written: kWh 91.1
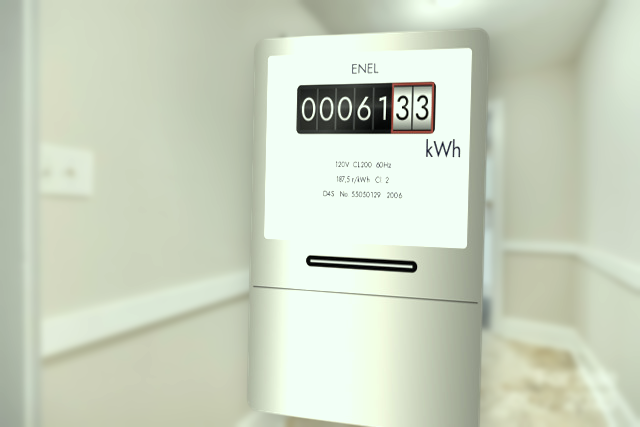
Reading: kWh 61.33
